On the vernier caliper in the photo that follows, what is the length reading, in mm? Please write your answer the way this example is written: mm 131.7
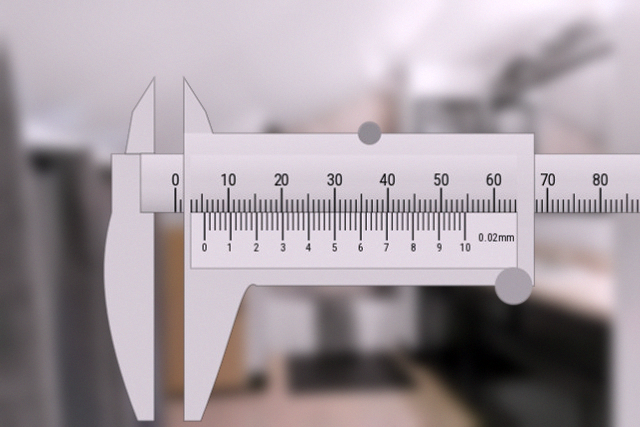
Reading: mm 5.5
